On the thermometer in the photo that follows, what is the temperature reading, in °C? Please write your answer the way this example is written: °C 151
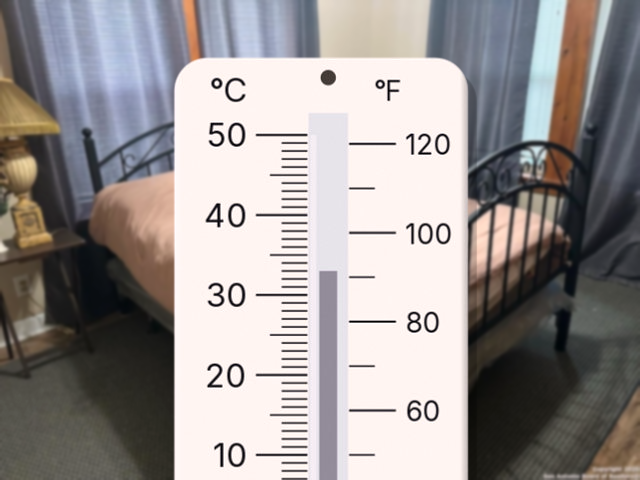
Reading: °C 33
